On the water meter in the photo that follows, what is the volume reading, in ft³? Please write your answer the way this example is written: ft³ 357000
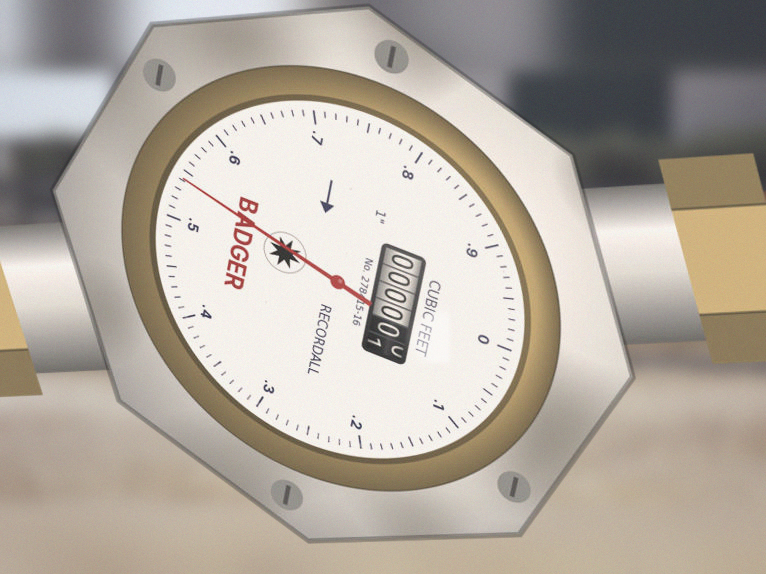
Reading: ft³ 0.54
